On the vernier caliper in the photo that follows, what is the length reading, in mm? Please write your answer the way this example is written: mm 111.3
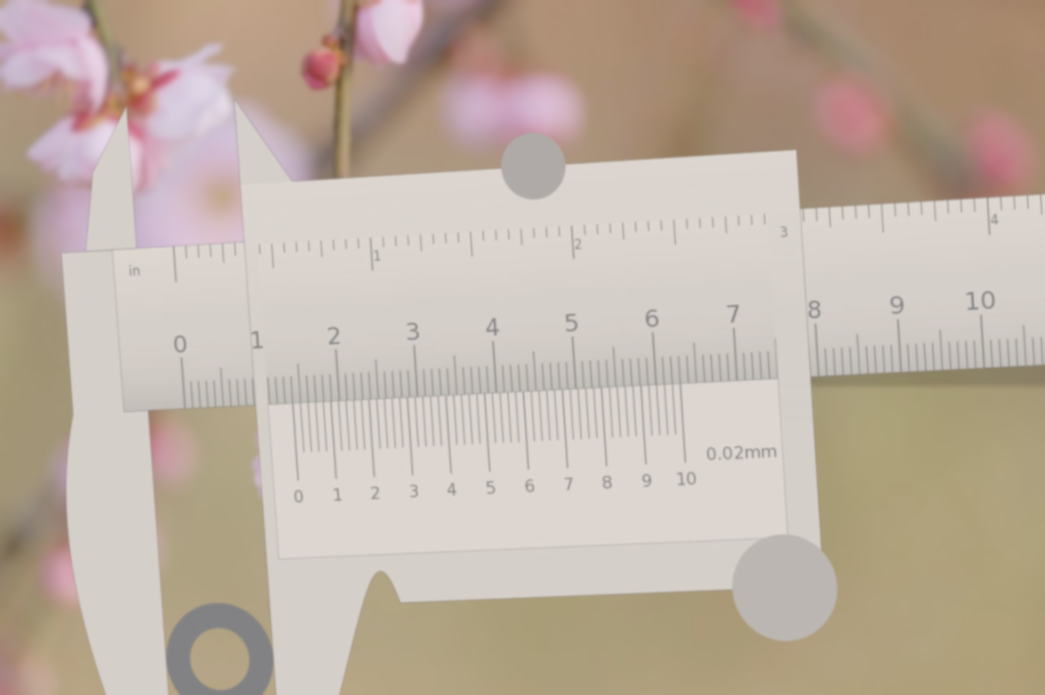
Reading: mm 14.0
